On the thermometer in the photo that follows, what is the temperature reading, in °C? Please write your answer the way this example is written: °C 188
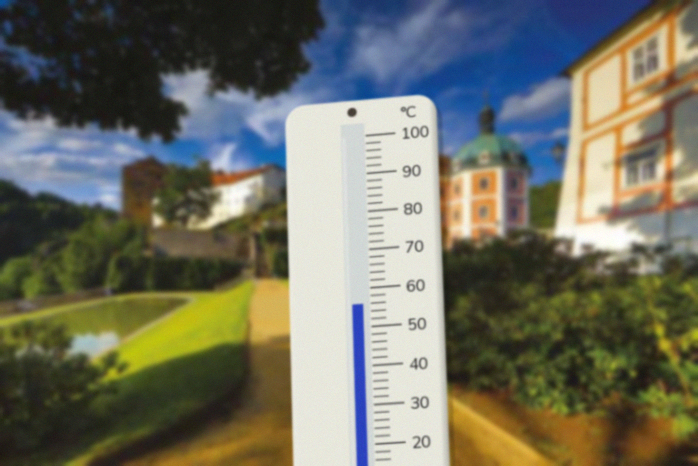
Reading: °C 56
